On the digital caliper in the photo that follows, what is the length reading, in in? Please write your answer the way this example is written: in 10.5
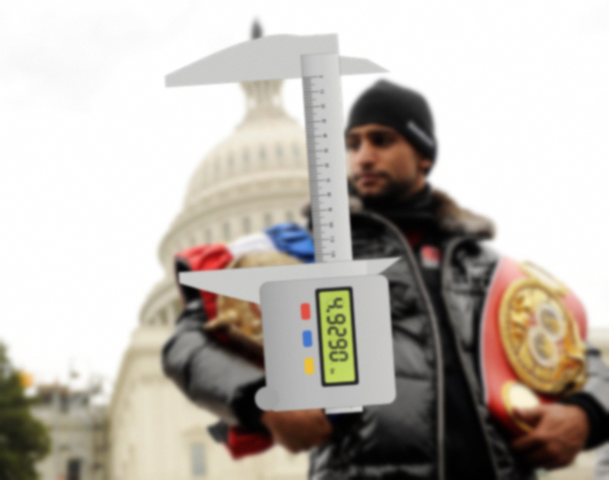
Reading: in 4.9290
